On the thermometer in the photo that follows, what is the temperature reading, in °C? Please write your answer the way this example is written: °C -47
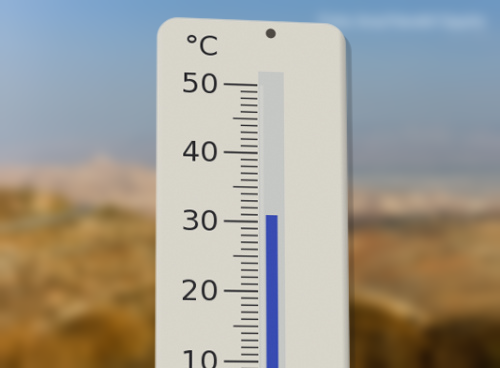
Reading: °C 31
